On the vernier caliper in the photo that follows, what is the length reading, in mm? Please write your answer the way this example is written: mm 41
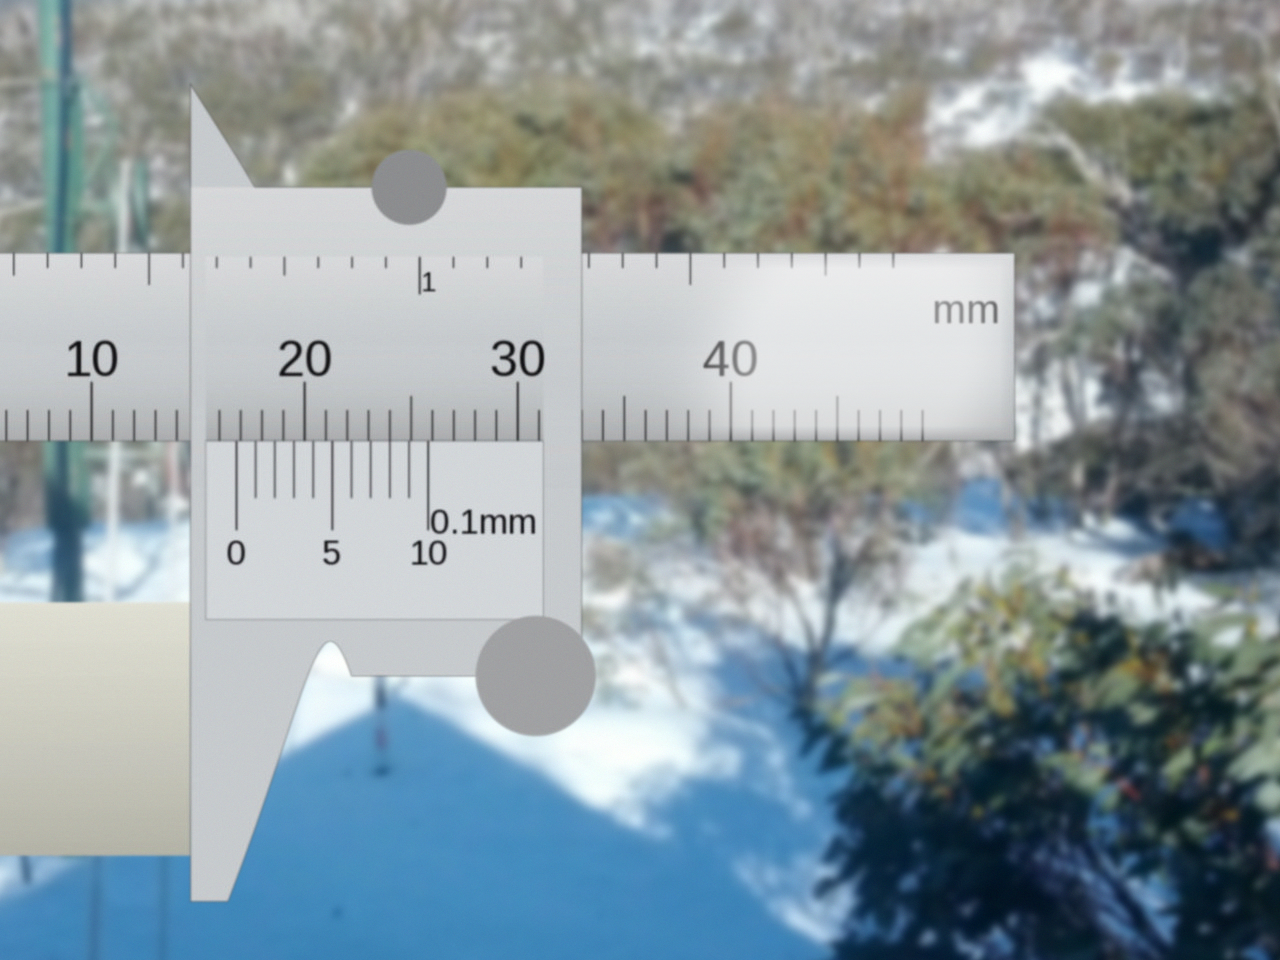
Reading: mm 16.8
